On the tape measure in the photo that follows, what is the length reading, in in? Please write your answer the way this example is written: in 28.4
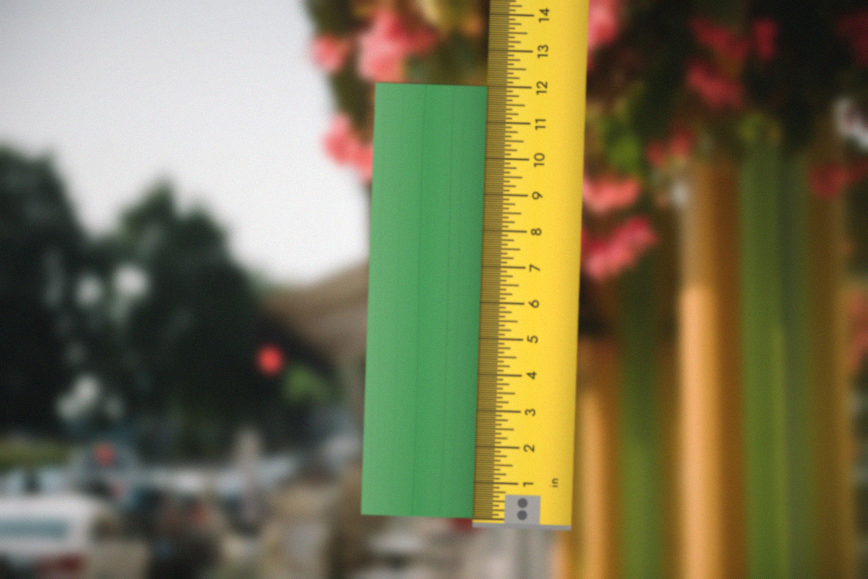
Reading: in 12
